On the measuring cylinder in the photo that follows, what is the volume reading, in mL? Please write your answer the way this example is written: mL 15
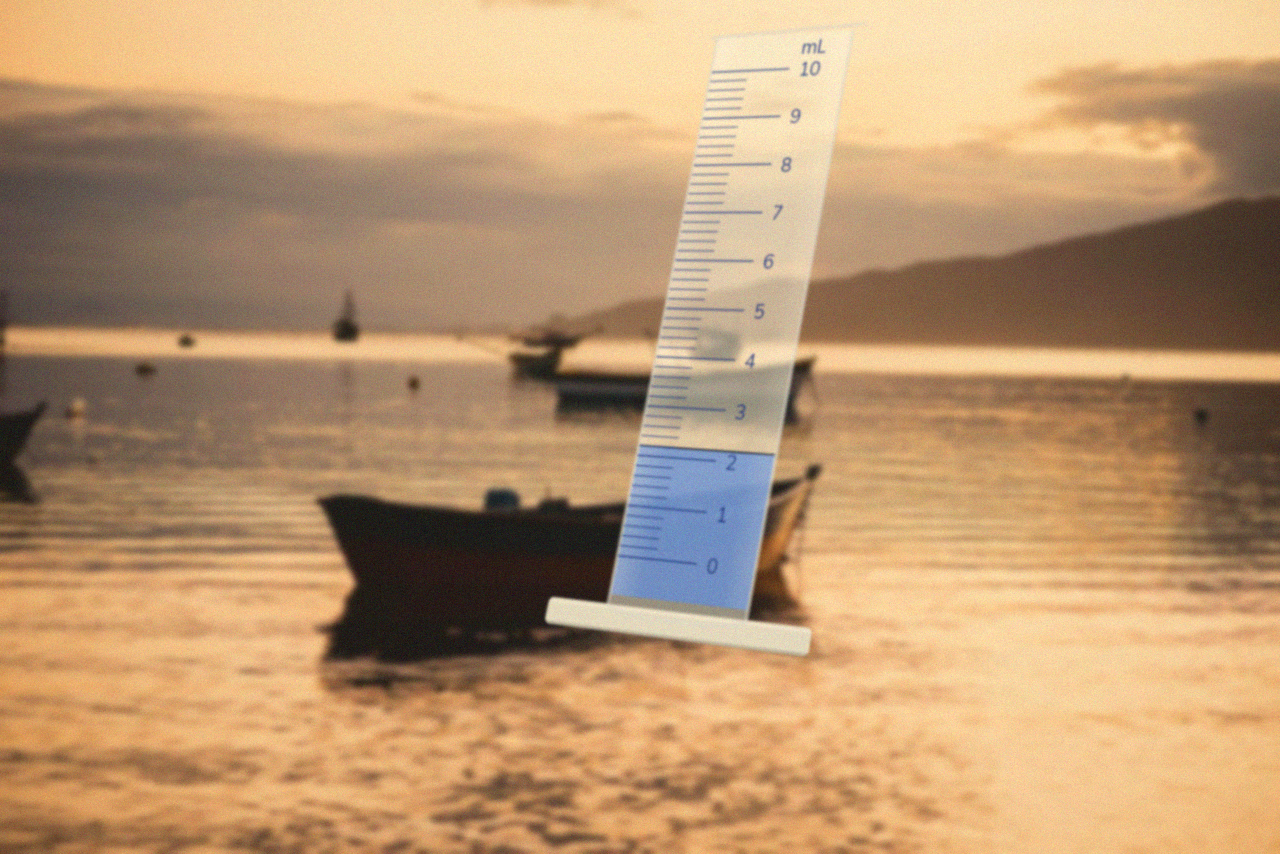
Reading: mL 2.2
